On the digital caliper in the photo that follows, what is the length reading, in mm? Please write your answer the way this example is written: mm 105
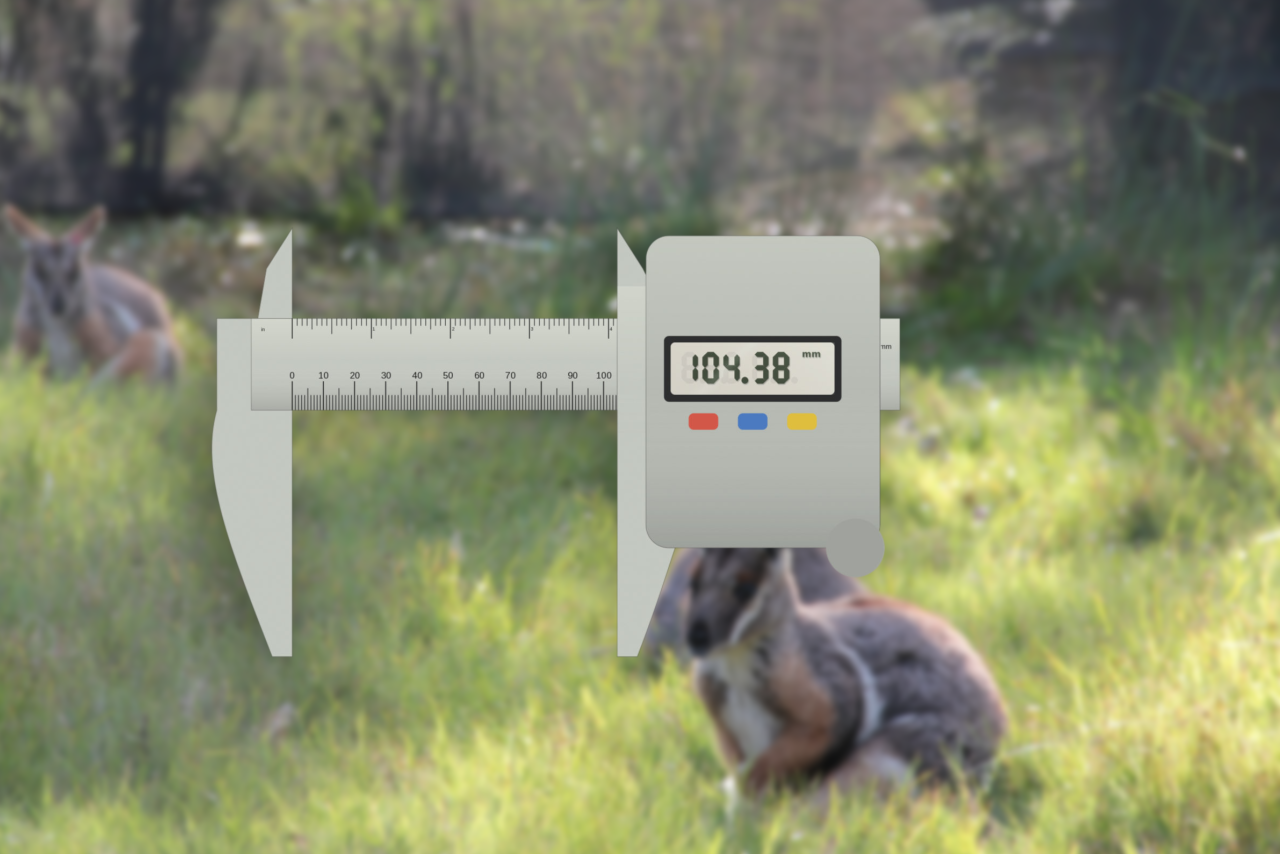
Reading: mm 104.38
